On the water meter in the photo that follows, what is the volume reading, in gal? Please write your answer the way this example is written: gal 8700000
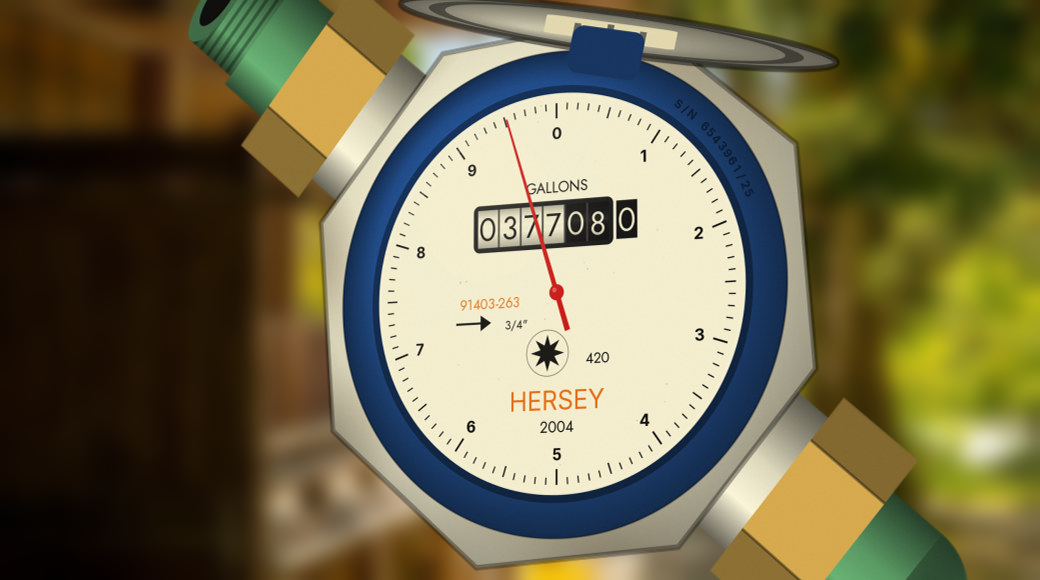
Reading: gal 377079.5
